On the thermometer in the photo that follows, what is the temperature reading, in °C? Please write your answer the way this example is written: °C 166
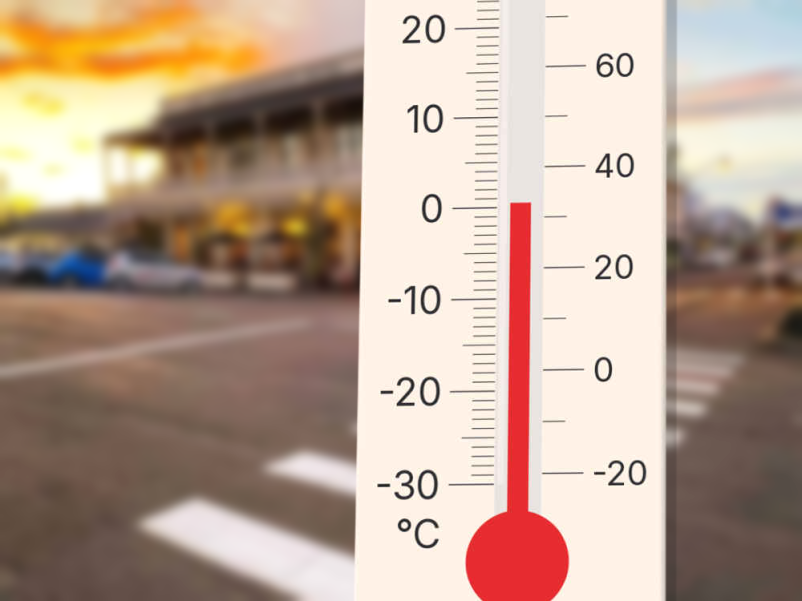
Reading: °C 0.5
